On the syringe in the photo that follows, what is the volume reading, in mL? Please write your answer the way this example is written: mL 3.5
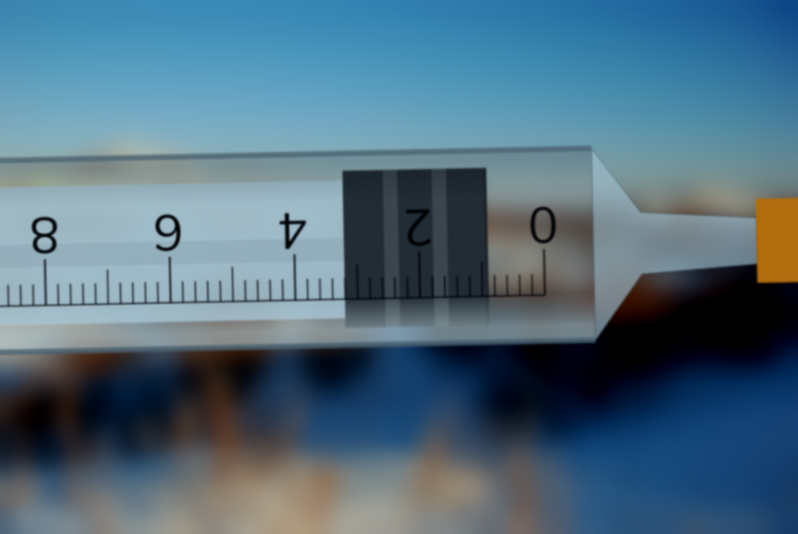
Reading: mL 0.9
